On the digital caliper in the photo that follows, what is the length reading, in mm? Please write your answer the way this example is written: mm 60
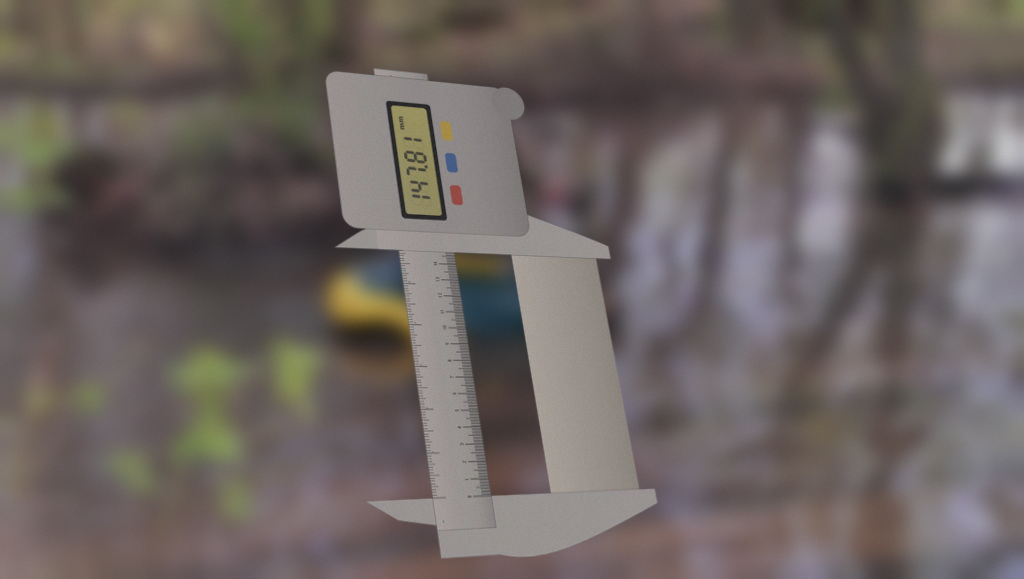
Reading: mm 147.81
